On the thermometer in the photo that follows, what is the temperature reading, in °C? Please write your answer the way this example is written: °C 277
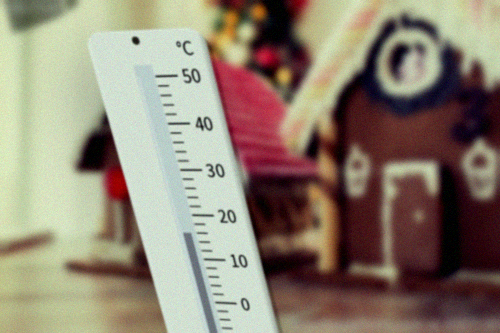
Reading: °C 16
